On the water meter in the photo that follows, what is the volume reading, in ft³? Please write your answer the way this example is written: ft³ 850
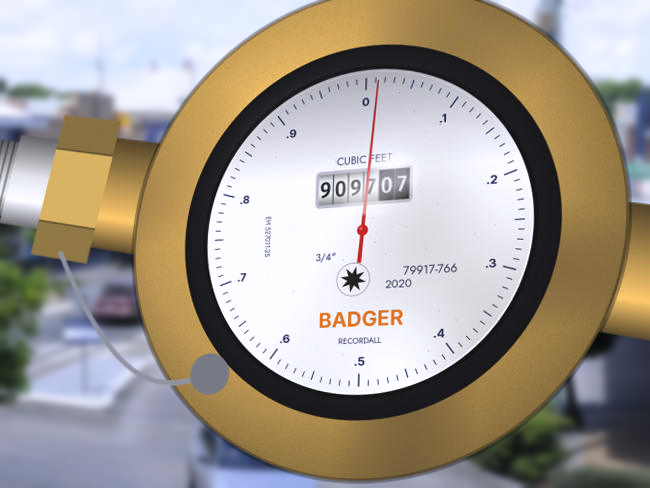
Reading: ft³ 909707.01
